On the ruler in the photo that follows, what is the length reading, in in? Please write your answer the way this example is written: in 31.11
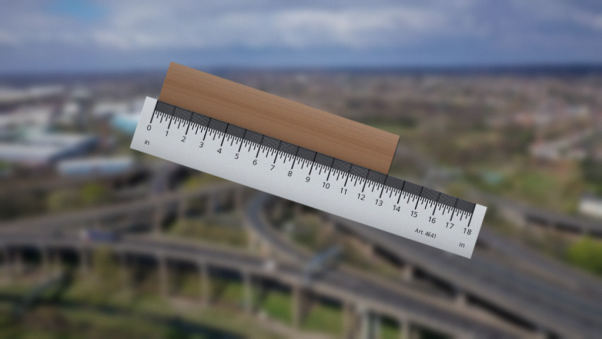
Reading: in 13
